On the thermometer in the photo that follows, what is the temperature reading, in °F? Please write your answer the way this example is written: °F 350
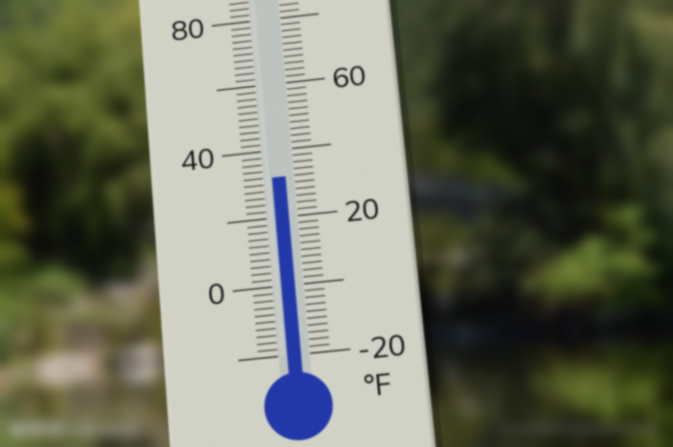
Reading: °F 32
